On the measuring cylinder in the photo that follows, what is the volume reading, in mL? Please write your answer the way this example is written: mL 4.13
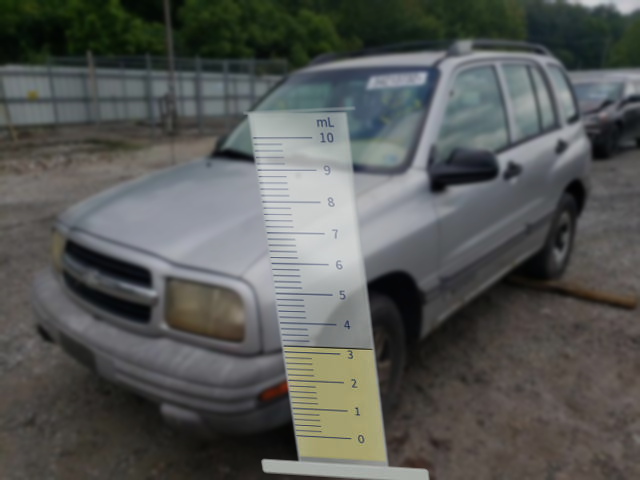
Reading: mL 3.2
